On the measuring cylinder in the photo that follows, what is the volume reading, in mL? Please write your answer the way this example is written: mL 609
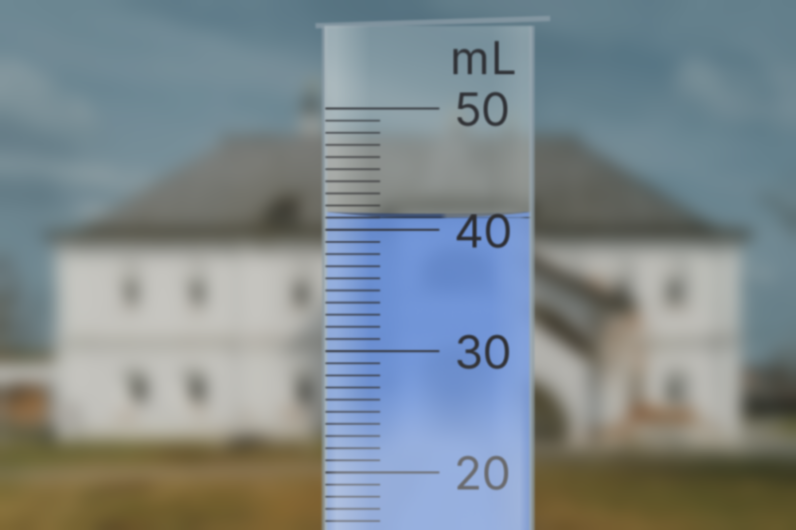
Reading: mL 41
